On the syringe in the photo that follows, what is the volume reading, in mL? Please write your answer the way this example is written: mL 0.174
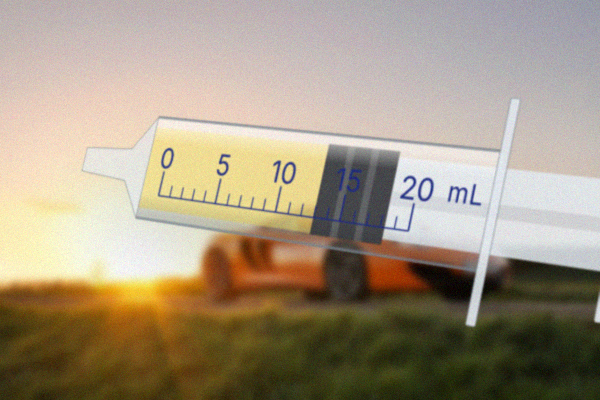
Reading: mL 13
